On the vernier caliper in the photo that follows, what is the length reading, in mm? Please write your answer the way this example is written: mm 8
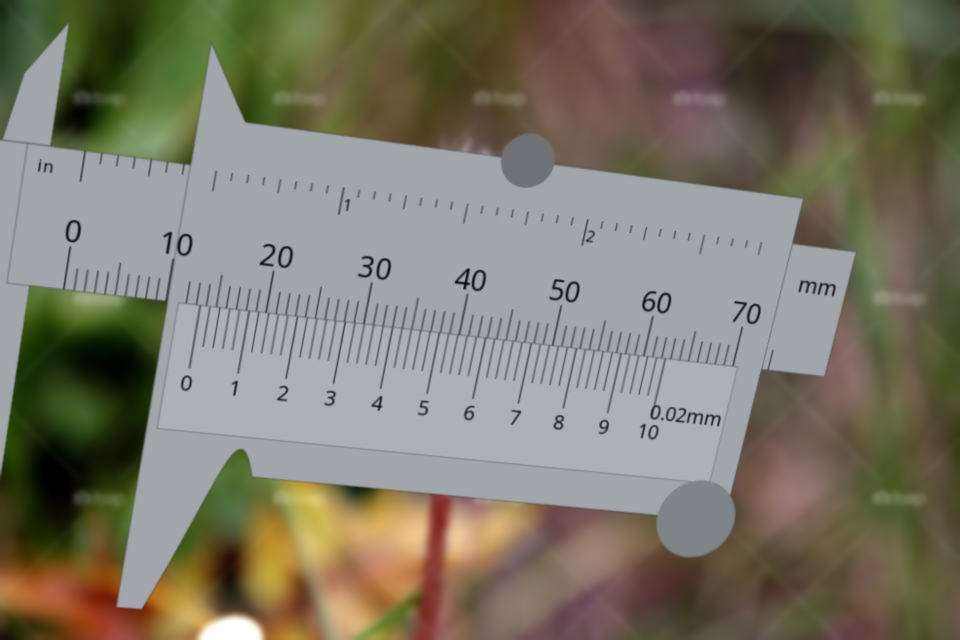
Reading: mm 13.4
